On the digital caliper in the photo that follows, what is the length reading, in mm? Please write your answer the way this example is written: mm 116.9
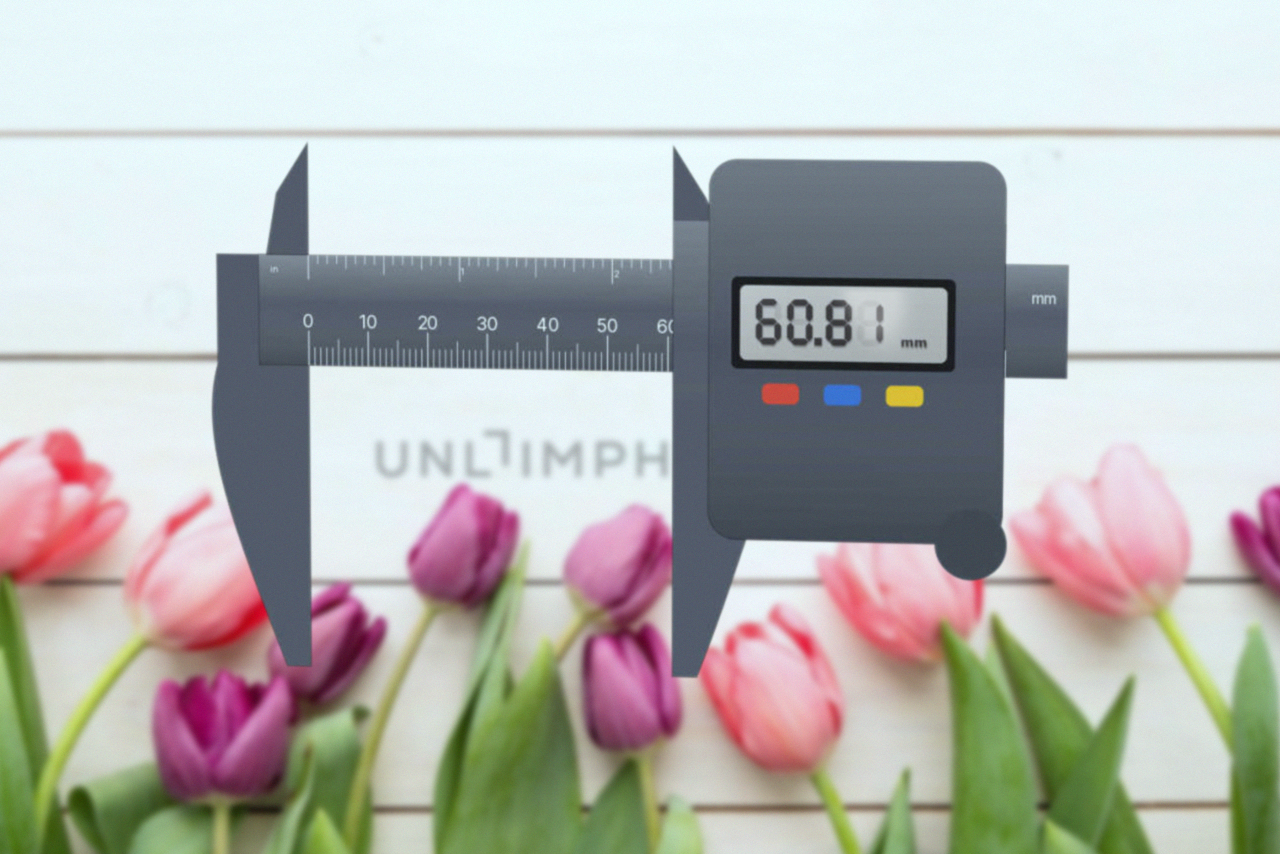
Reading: mm 60.81
